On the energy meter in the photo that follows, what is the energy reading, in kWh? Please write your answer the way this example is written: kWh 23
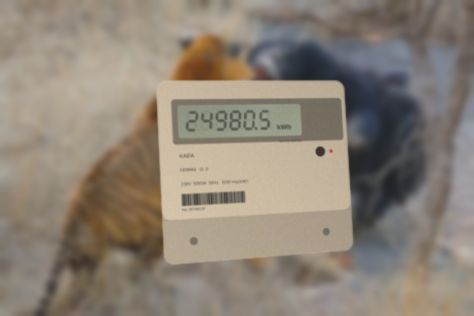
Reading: kWh 24980.5
